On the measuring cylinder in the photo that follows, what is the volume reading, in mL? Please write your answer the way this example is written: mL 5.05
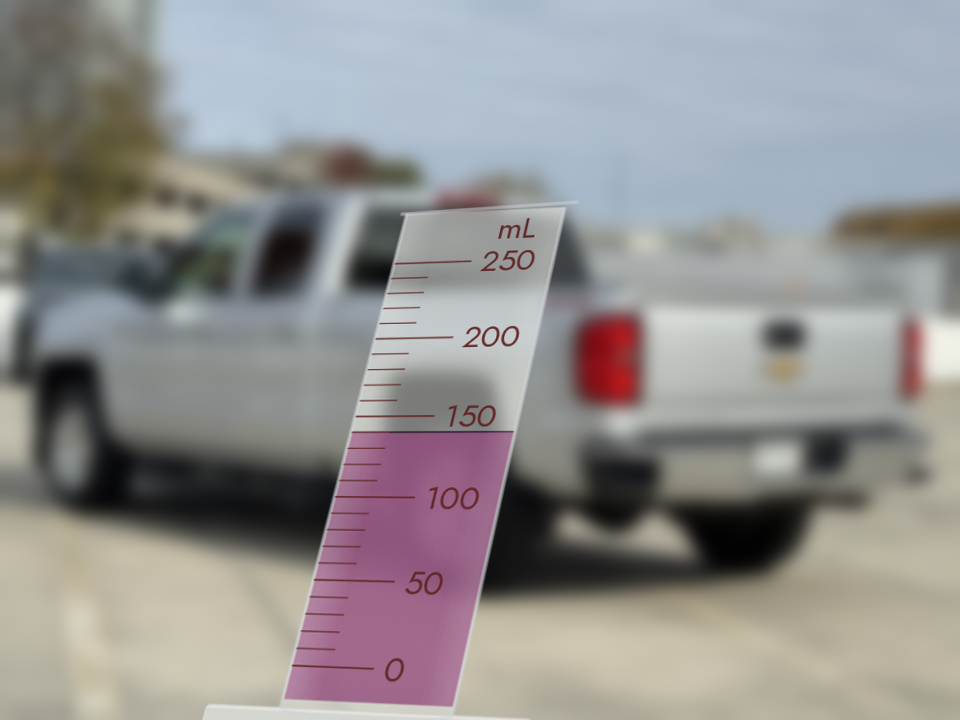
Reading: mL 140
